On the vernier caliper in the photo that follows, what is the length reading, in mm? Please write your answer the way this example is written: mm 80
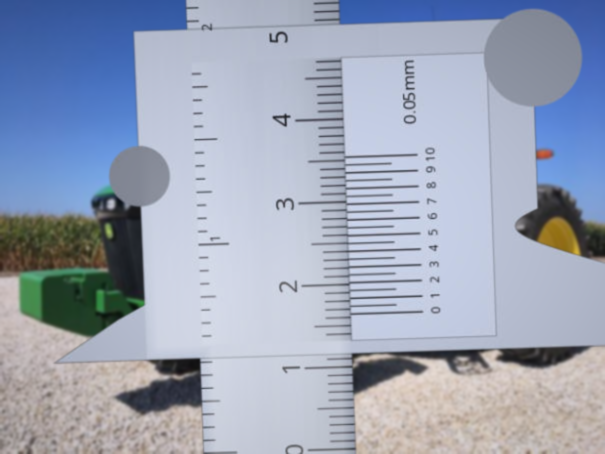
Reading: mm 16.4
